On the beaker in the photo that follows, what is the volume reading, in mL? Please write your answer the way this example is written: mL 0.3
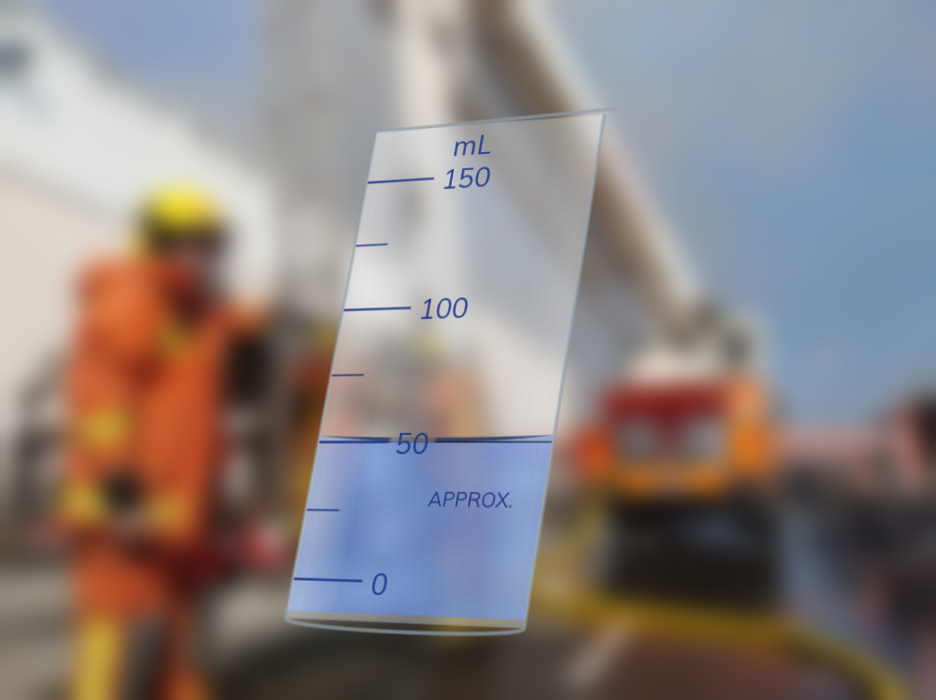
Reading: mL 50
